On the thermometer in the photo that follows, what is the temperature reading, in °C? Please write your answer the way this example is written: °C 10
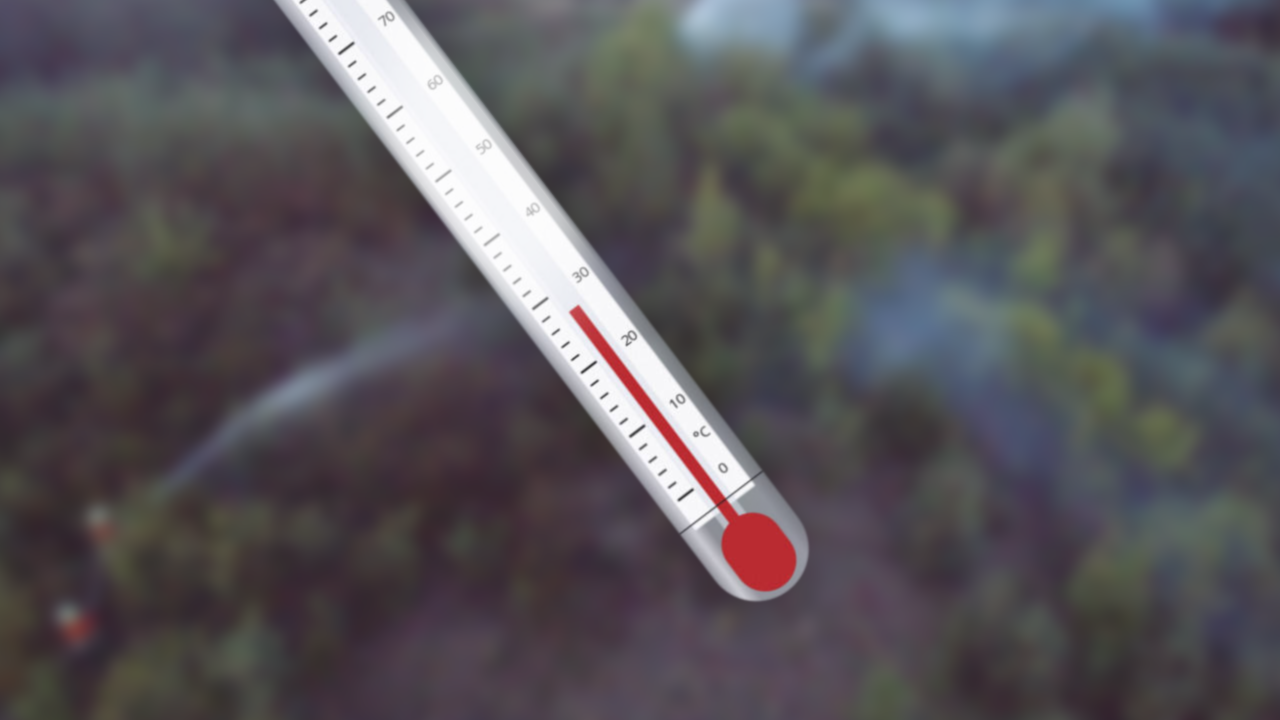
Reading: °C 27
